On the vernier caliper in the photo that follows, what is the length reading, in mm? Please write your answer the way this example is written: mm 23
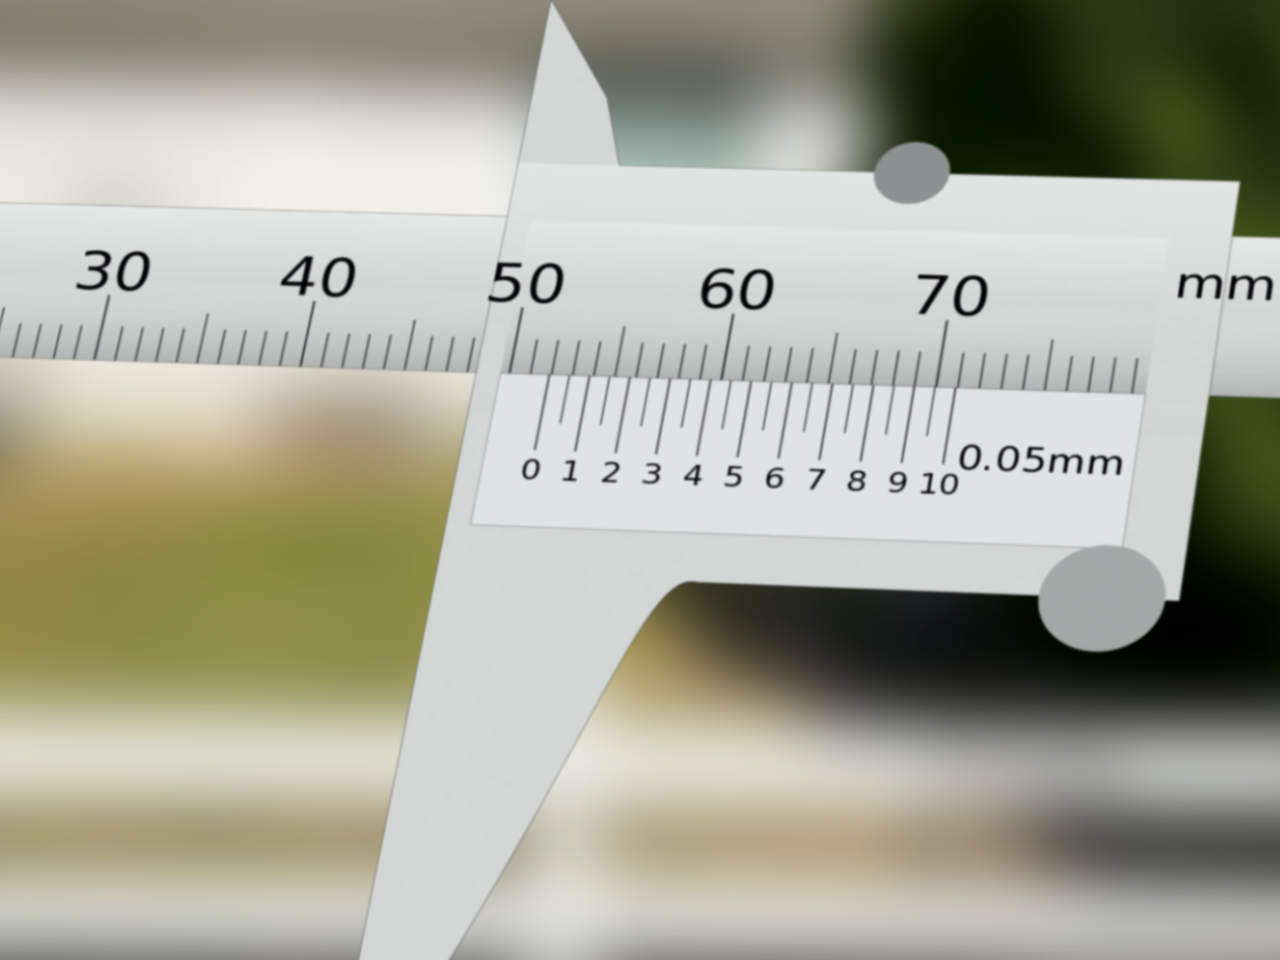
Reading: mm 51.9
